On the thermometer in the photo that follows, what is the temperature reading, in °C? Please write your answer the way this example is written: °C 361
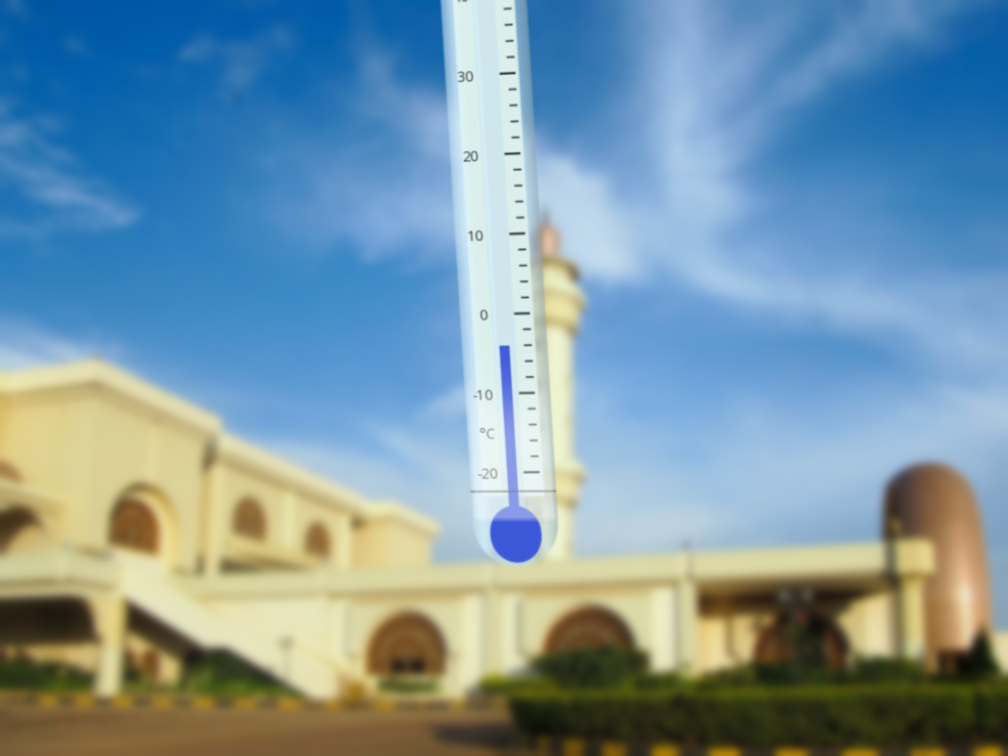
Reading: °C -4
